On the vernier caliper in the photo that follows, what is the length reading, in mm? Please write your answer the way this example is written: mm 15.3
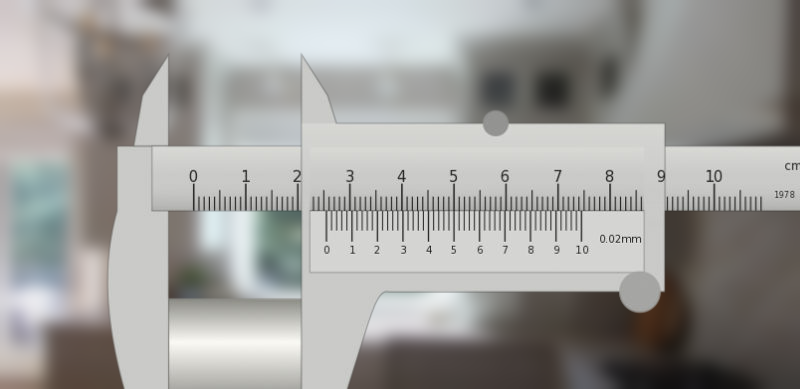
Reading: mm 25.5
